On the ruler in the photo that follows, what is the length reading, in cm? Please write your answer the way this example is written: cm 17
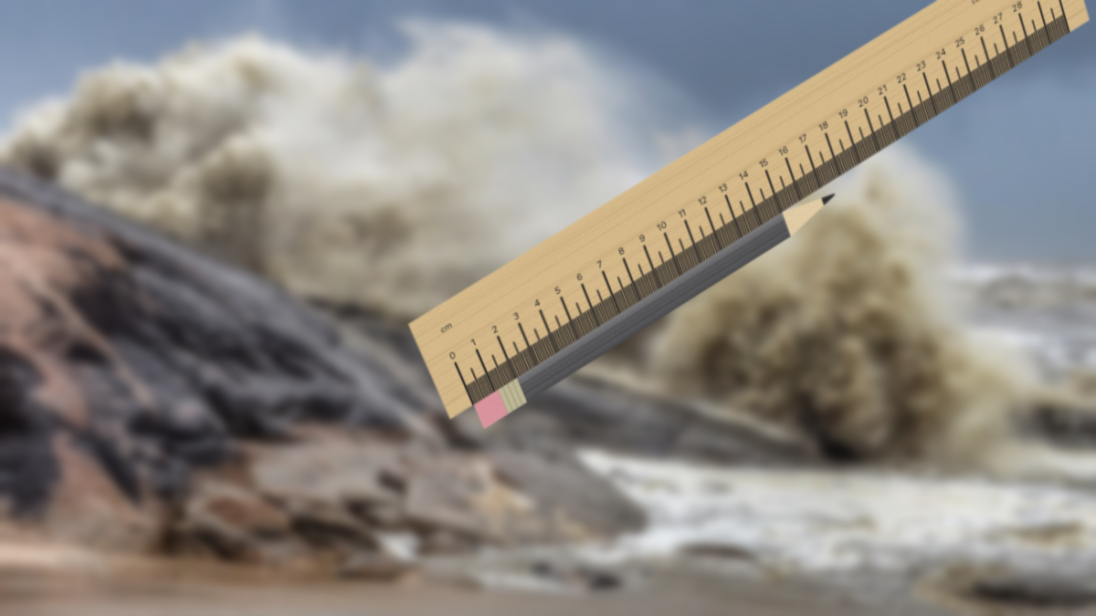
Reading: cm 17.5
